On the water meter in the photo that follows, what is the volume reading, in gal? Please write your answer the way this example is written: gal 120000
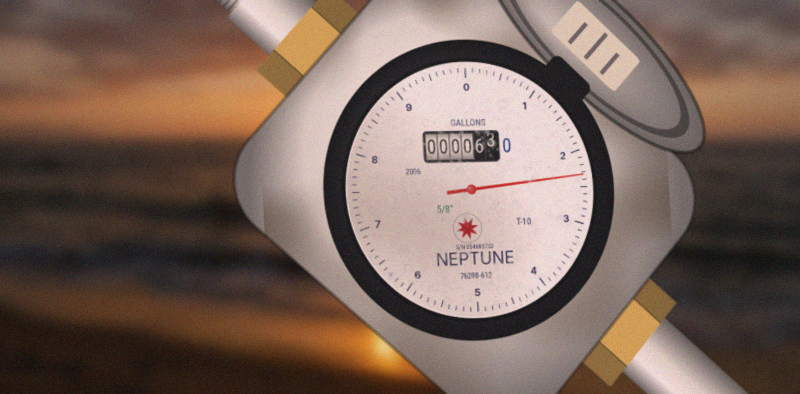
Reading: gal 632.3
